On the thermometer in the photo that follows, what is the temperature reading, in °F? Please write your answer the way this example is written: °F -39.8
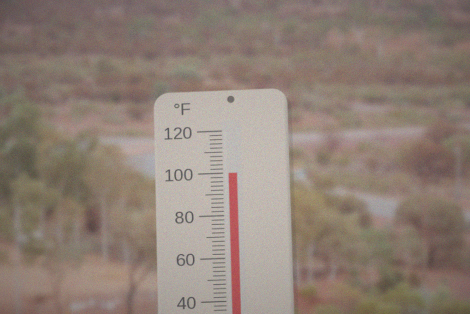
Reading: °F 100
